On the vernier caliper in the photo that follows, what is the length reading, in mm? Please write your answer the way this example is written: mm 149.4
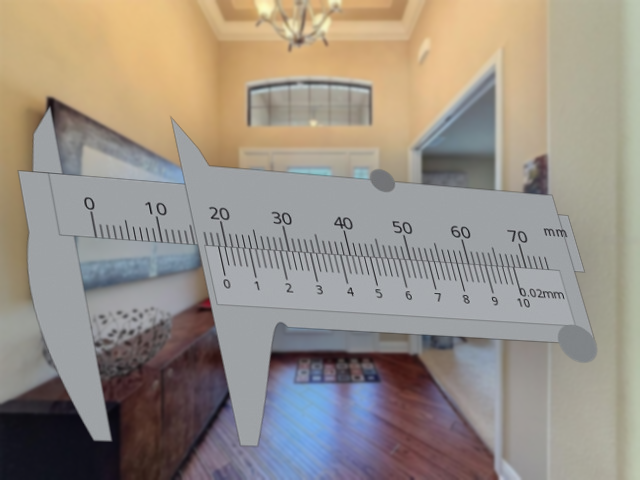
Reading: mm 18.8
